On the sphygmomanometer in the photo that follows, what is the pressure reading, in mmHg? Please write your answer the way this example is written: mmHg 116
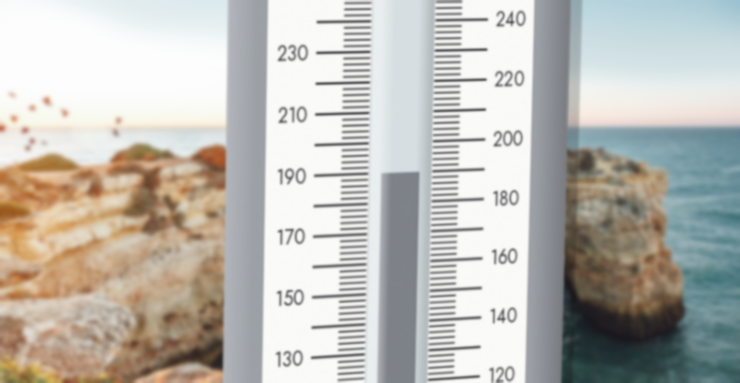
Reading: mmHg 190
